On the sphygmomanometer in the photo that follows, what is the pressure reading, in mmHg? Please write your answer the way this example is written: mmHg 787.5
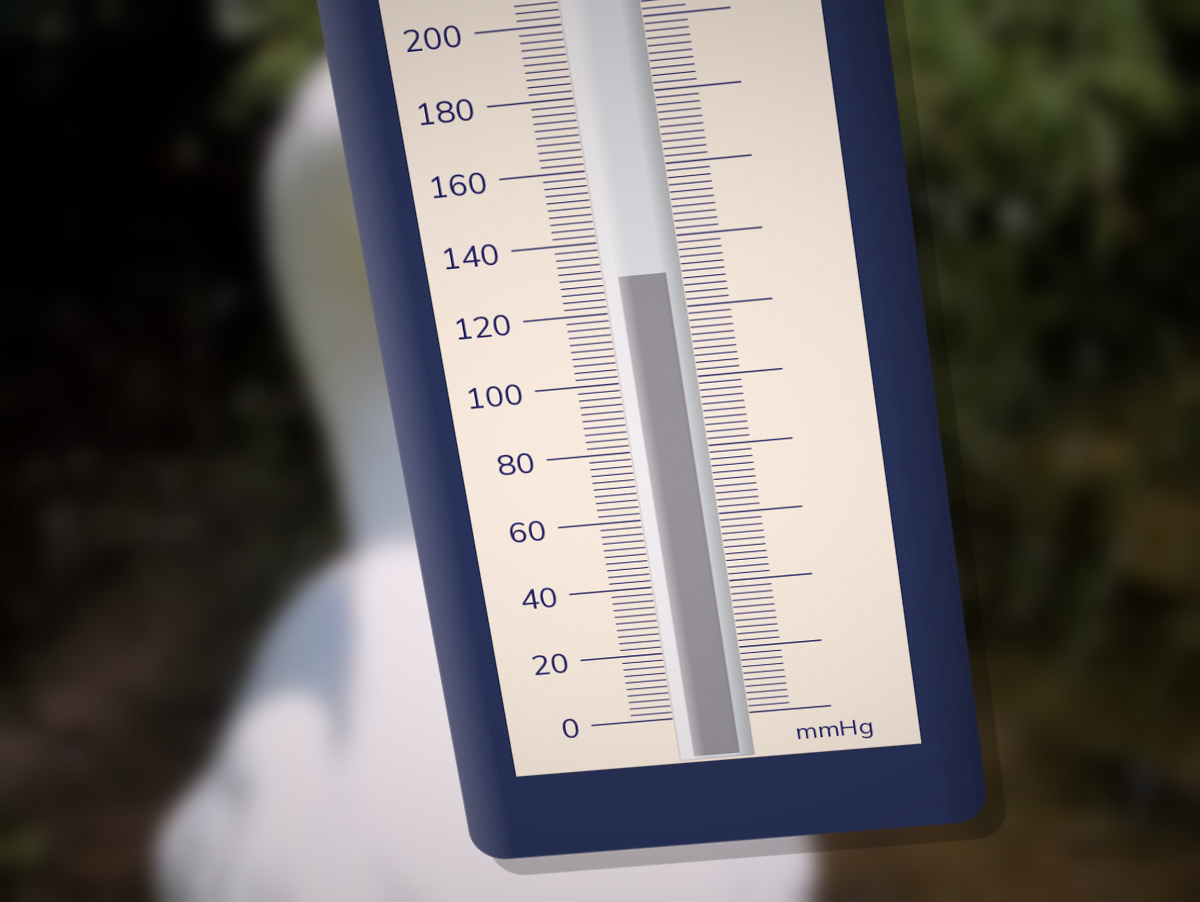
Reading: mmHg 130
